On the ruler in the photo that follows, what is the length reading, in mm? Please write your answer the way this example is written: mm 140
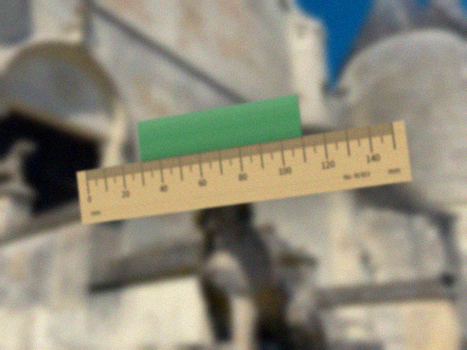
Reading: mm 80
